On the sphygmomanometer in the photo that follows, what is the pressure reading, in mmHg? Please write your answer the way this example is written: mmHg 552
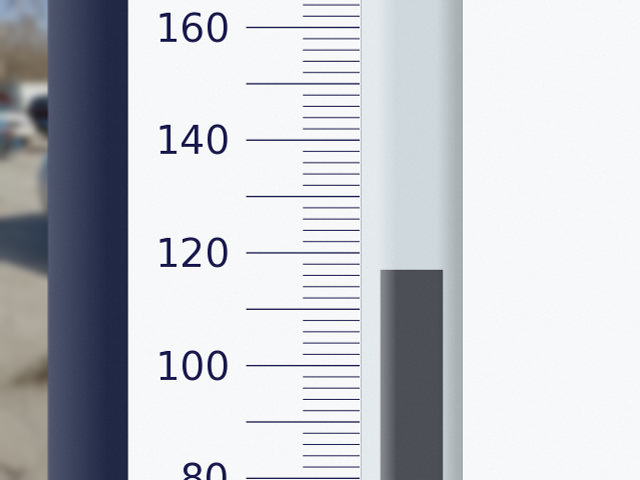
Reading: mmHg 117
